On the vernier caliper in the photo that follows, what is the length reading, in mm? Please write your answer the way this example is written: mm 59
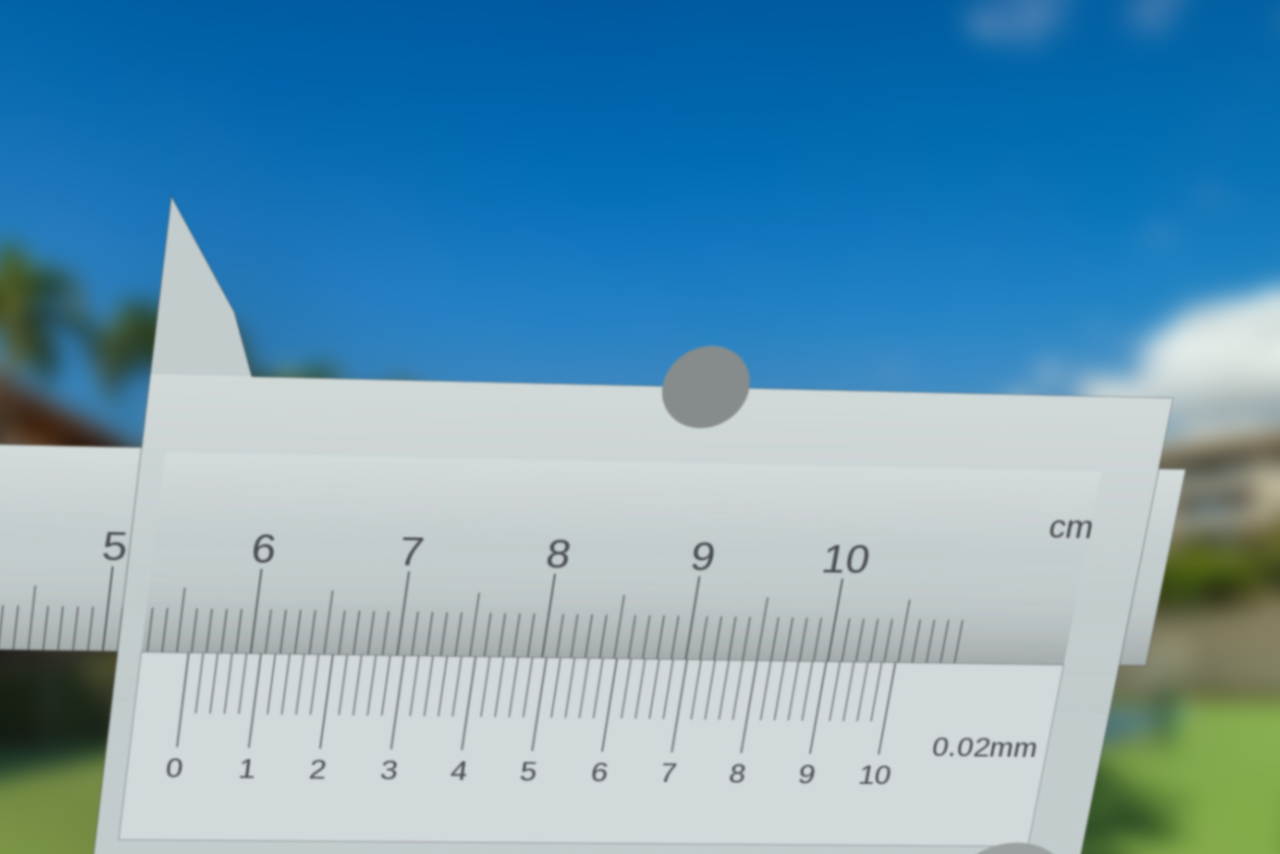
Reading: mm 55.8
